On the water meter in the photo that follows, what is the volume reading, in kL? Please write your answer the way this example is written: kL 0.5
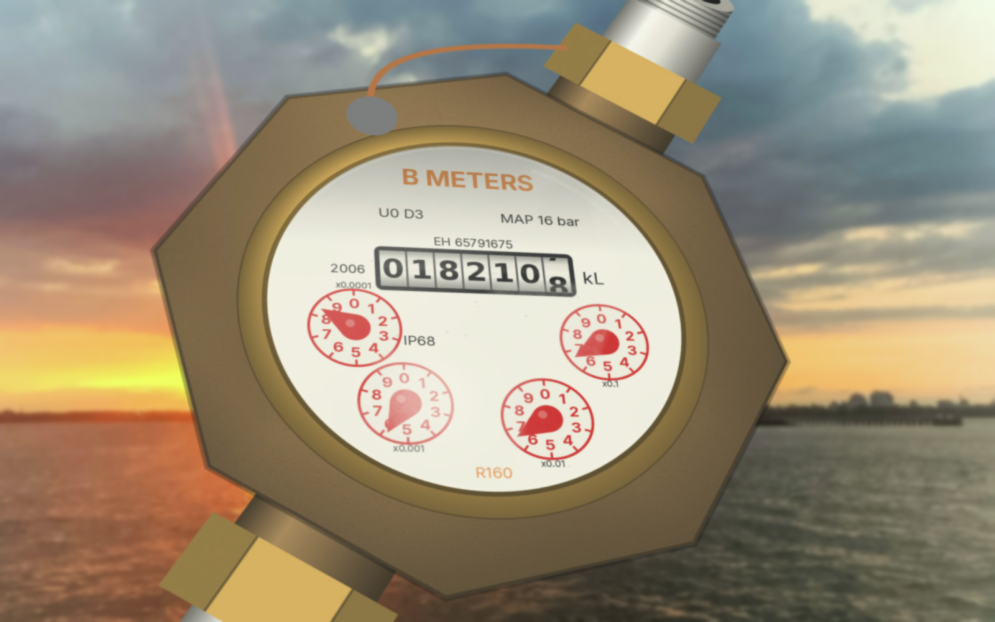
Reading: kL 182107.6658
